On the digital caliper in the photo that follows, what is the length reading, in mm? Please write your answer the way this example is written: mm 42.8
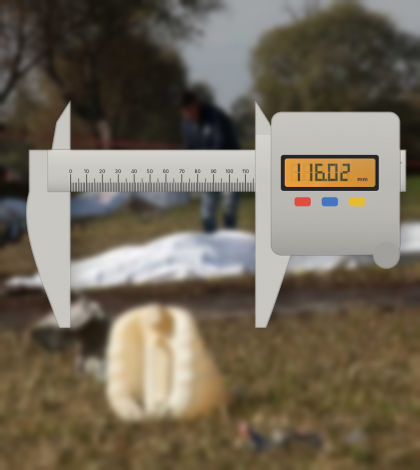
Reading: mm 116.02
